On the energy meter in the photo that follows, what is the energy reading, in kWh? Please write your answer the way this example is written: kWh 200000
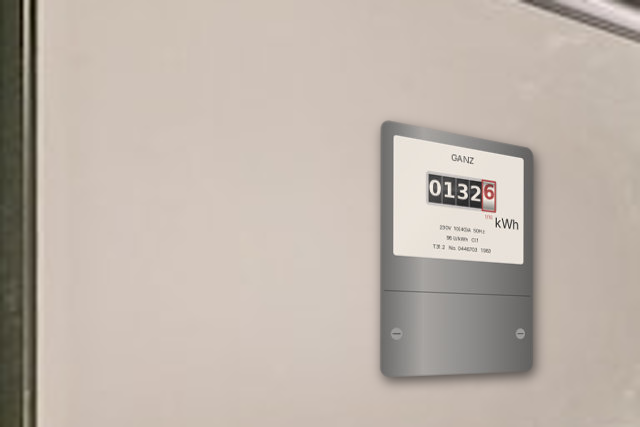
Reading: kWh 132.6
